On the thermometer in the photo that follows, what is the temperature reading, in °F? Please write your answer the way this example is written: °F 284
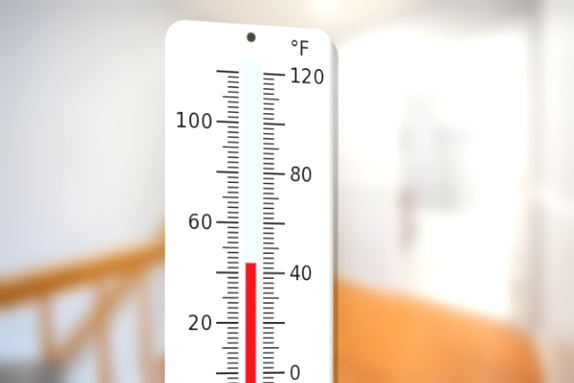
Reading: °F 44
